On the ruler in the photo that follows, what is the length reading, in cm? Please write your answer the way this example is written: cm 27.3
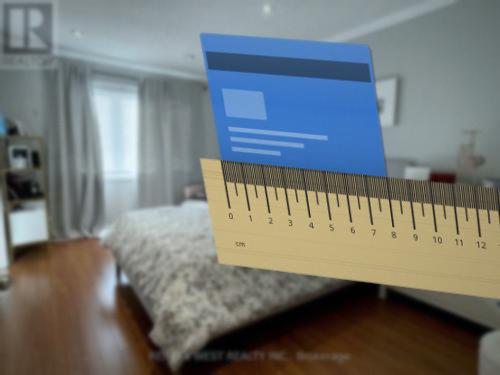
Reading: cm 8
